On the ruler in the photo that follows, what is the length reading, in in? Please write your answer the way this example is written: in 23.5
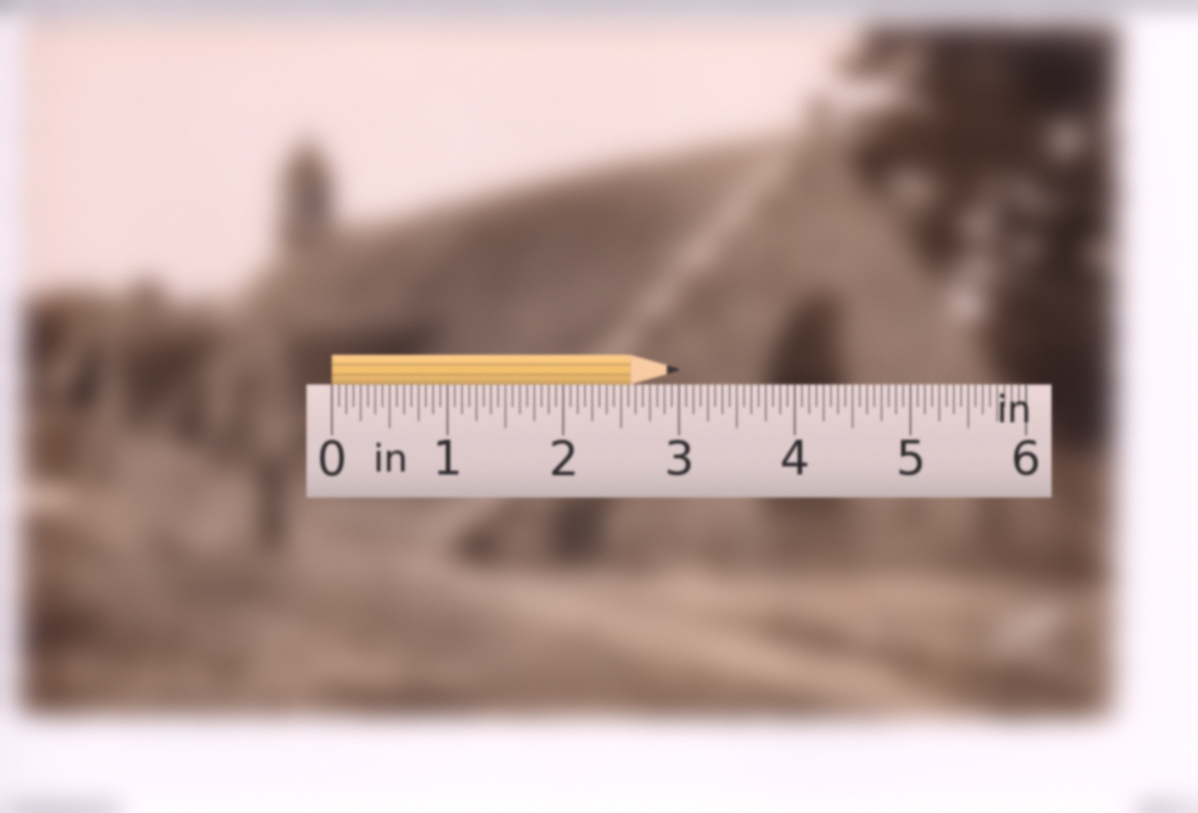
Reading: in 3
